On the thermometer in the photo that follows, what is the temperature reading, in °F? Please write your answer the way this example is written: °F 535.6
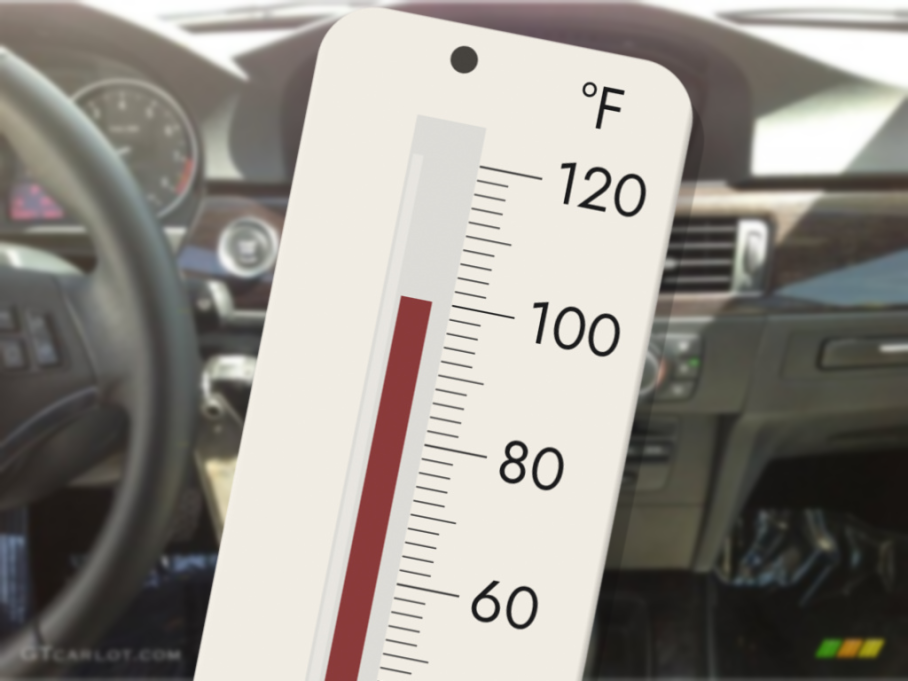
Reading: °F 100
